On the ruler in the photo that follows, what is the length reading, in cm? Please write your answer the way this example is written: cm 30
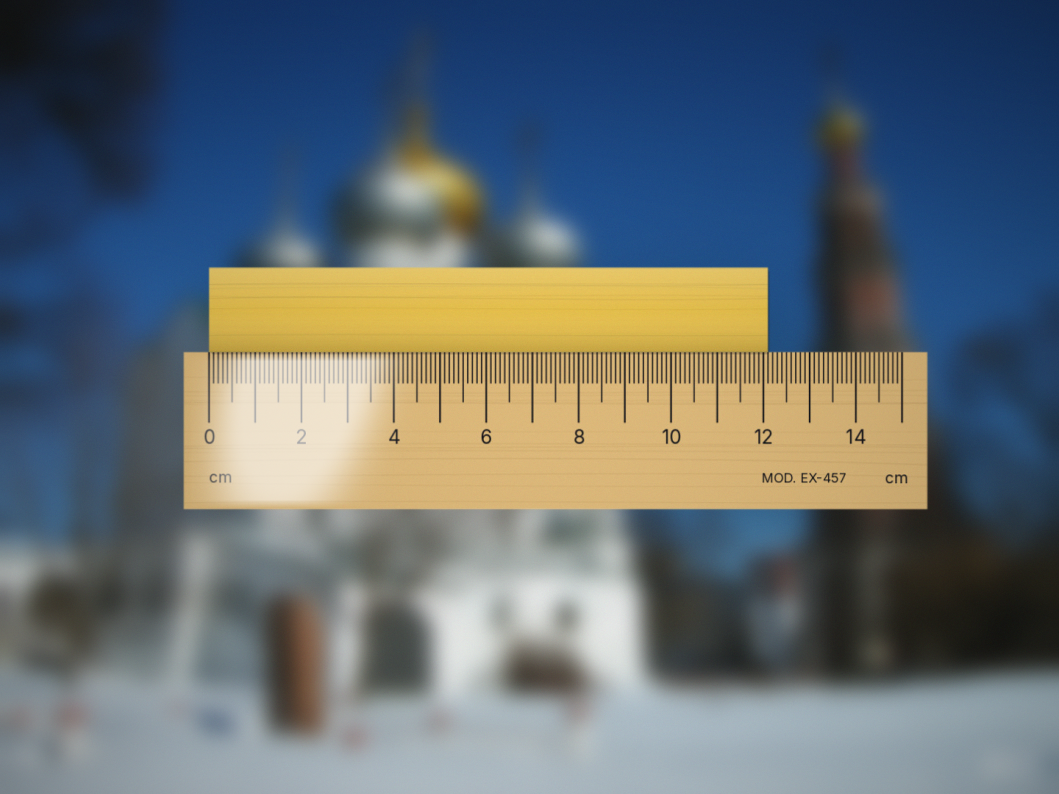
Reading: cm 12.1
